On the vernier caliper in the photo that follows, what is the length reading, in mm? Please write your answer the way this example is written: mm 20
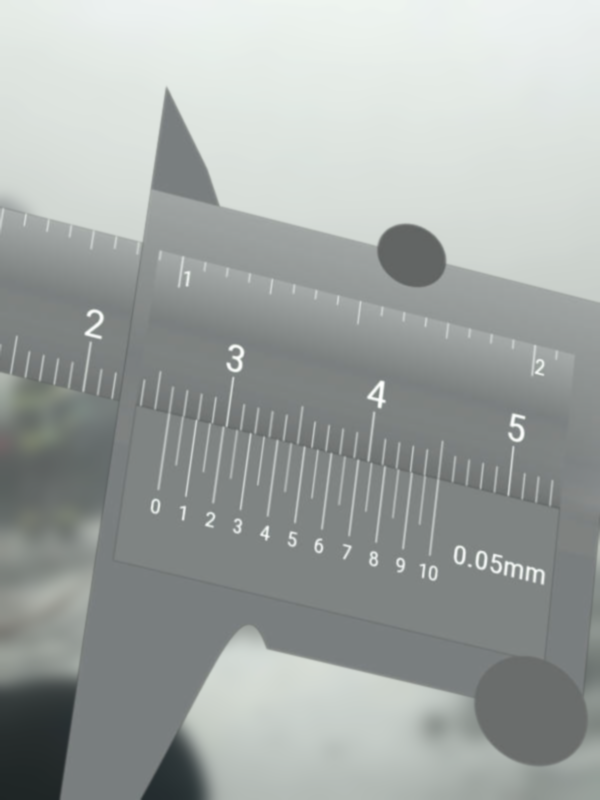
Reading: mm 26.0
